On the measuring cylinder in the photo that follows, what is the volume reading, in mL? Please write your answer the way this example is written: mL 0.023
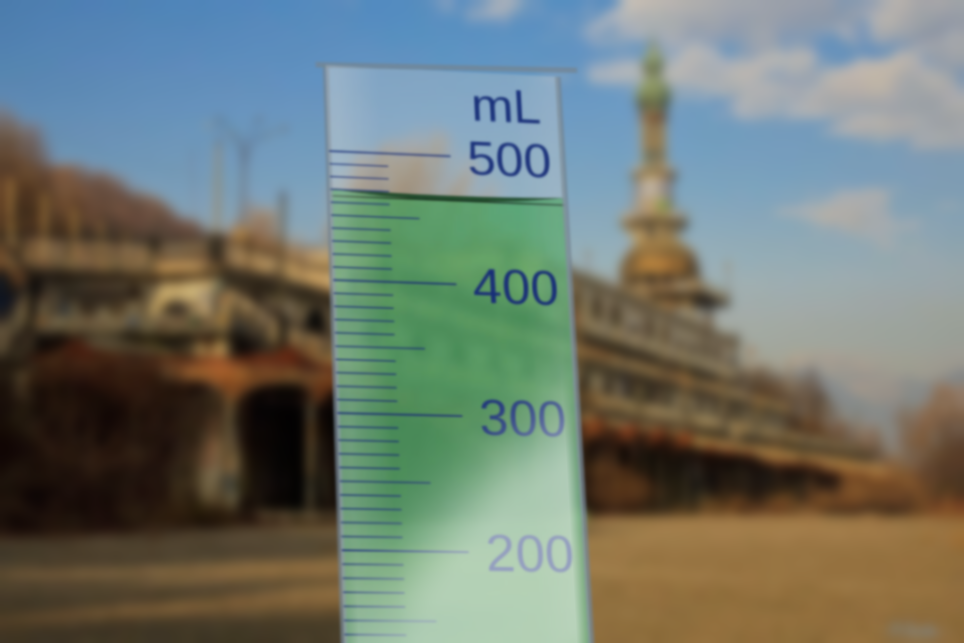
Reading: mL 465
